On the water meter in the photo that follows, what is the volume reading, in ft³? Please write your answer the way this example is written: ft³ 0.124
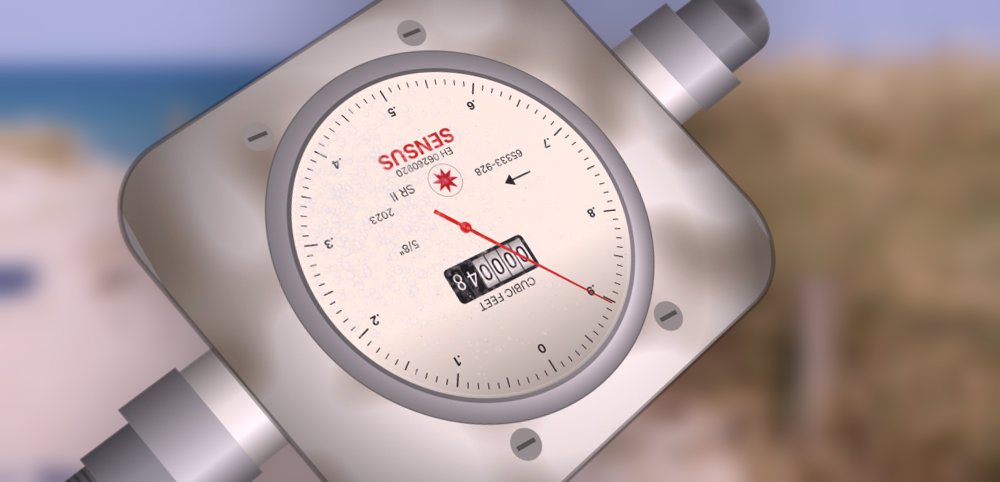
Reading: ft³ 47.90
